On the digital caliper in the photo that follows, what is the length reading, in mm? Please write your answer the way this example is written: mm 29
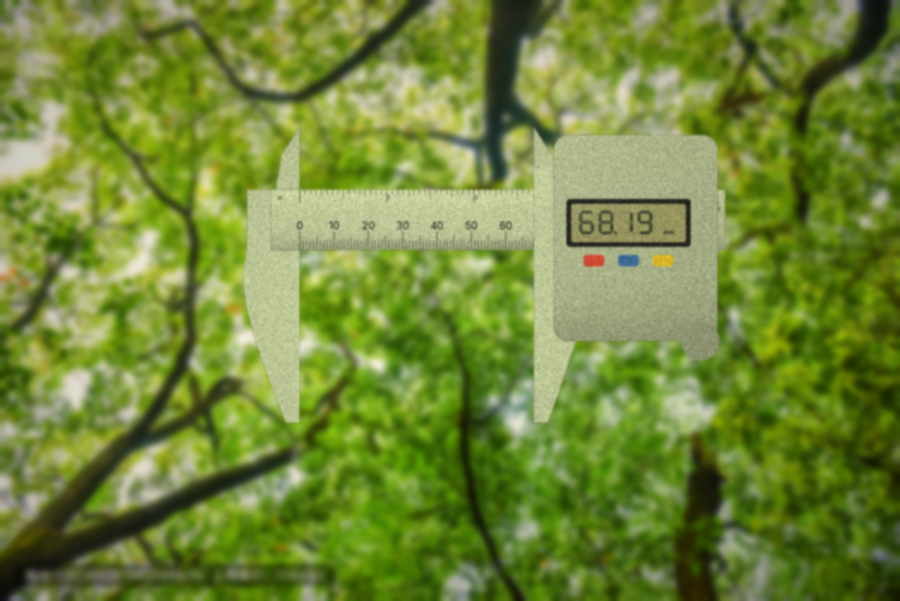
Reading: mm 68.19
